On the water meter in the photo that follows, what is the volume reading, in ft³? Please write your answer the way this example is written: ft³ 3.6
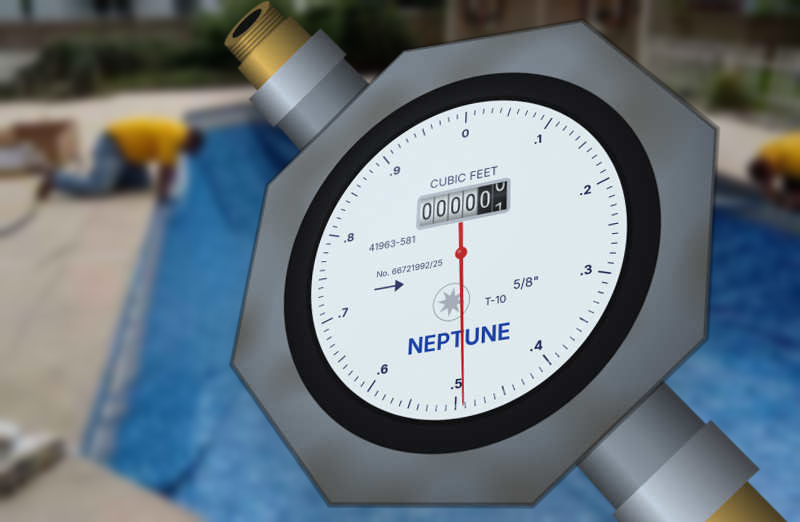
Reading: ft³ 0.49
